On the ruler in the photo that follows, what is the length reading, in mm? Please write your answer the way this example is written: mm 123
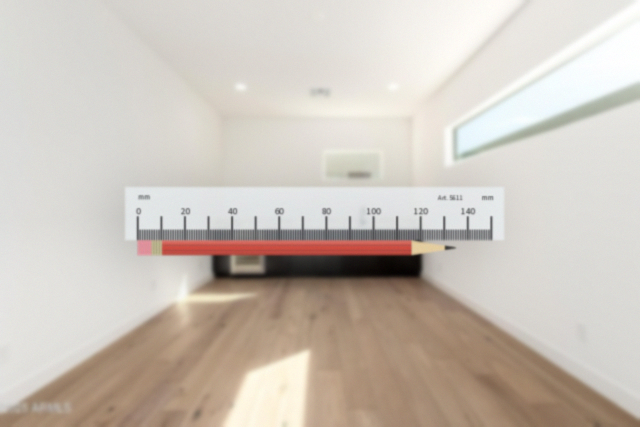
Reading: mm 135
